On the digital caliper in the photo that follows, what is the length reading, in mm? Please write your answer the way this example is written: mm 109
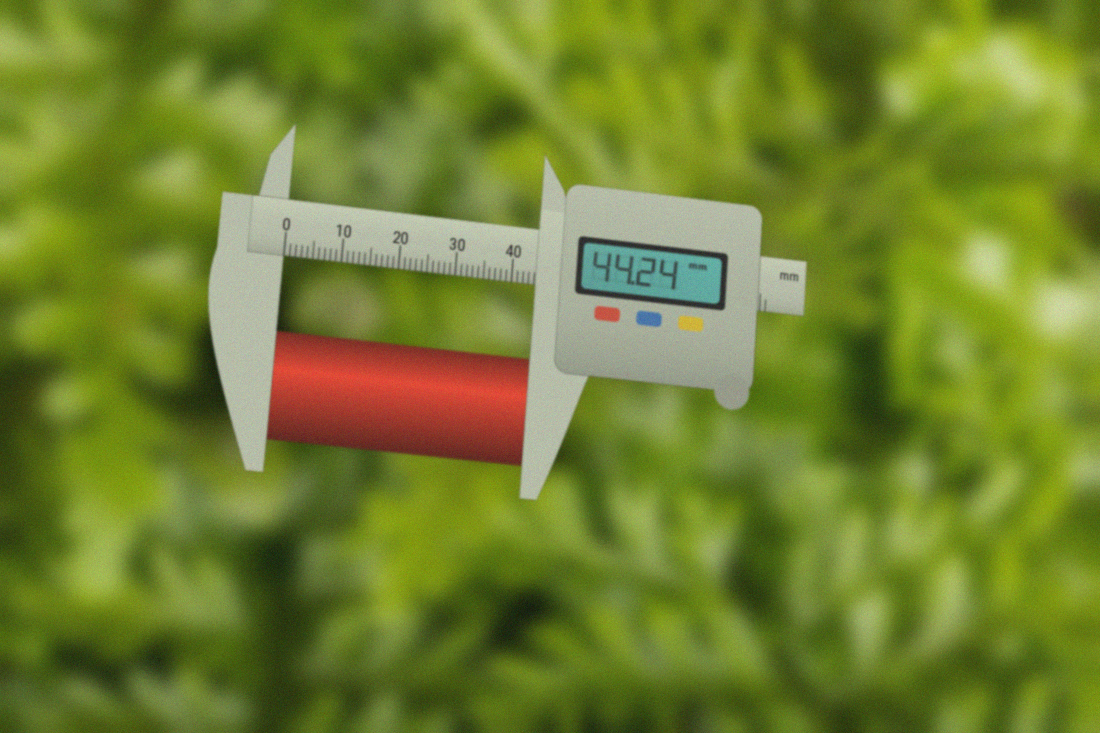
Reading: mm 44.24
